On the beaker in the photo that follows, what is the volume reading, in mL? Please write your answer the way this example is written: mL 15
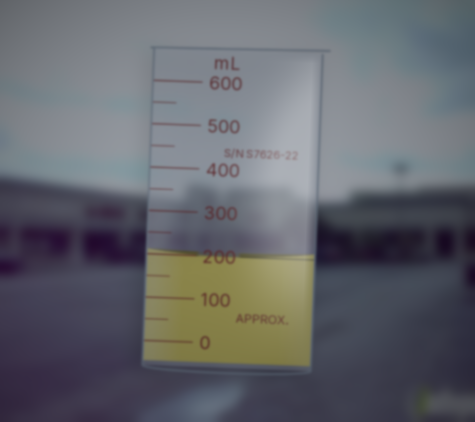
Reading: mL 200
